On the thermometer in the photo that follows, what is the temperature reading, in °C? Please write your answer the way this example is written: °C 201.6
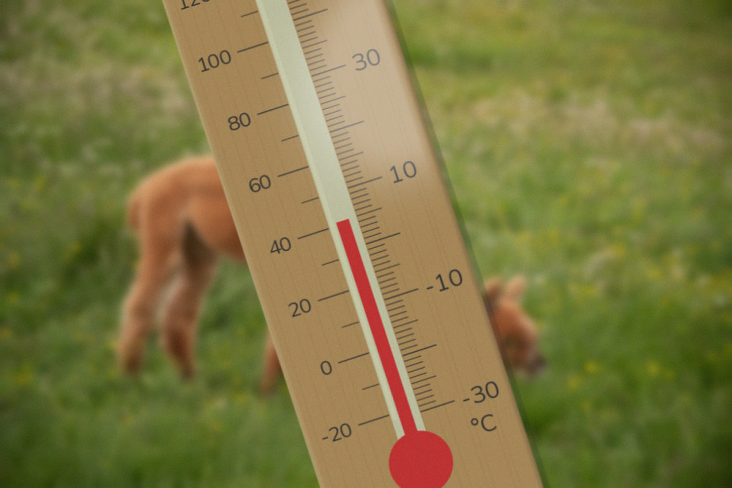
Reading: °C 5
